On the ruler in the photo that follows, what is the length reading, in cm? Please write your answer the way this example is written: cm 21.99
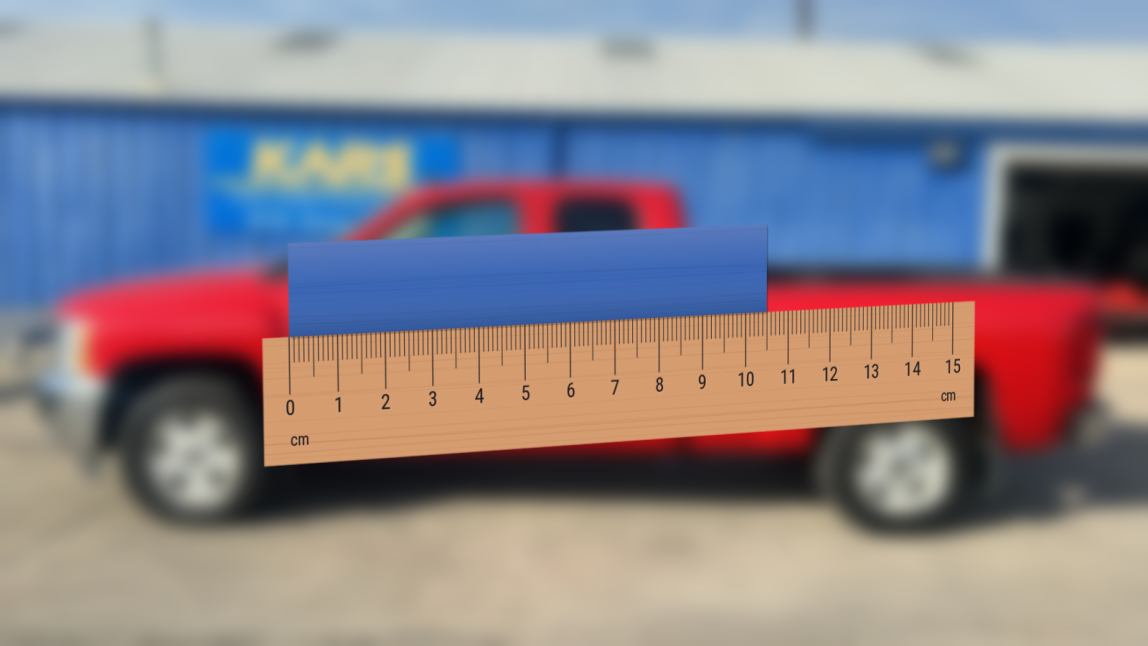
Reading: cm 10.5
